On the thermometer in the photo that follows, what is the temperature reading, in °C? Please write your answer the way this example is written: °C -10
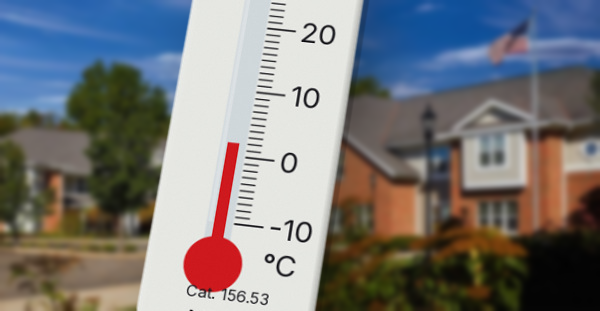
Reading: °C 2
